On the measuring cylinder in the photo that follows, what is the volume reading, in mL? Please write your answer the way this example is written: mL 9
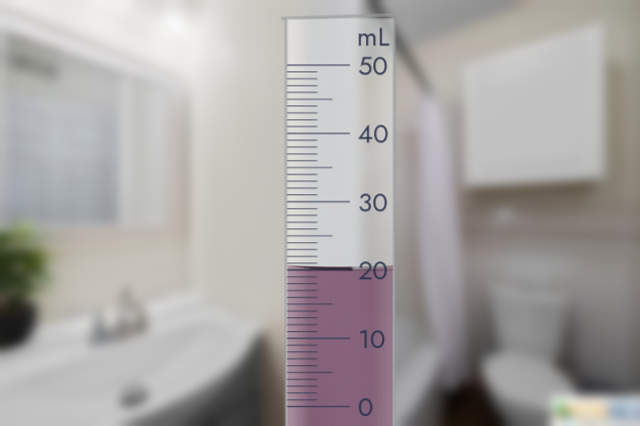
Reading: mL 20
